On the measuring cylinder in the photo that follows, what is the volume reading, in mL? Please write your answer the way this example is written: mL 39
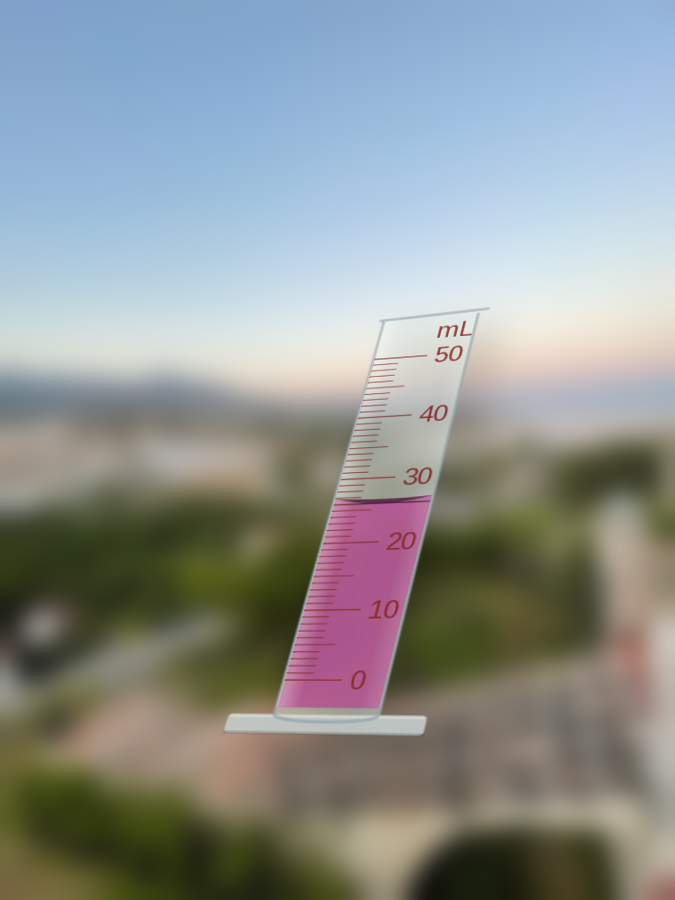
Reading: mL 26
